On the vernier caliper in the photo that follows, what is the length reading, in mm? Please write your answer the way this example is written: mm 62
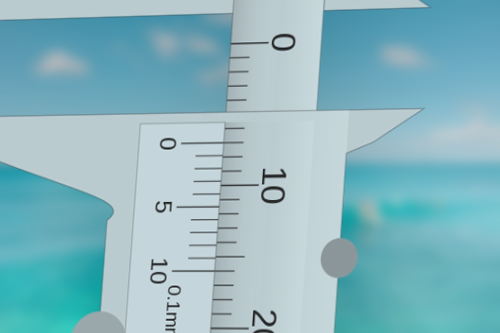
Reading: mm 7.0
